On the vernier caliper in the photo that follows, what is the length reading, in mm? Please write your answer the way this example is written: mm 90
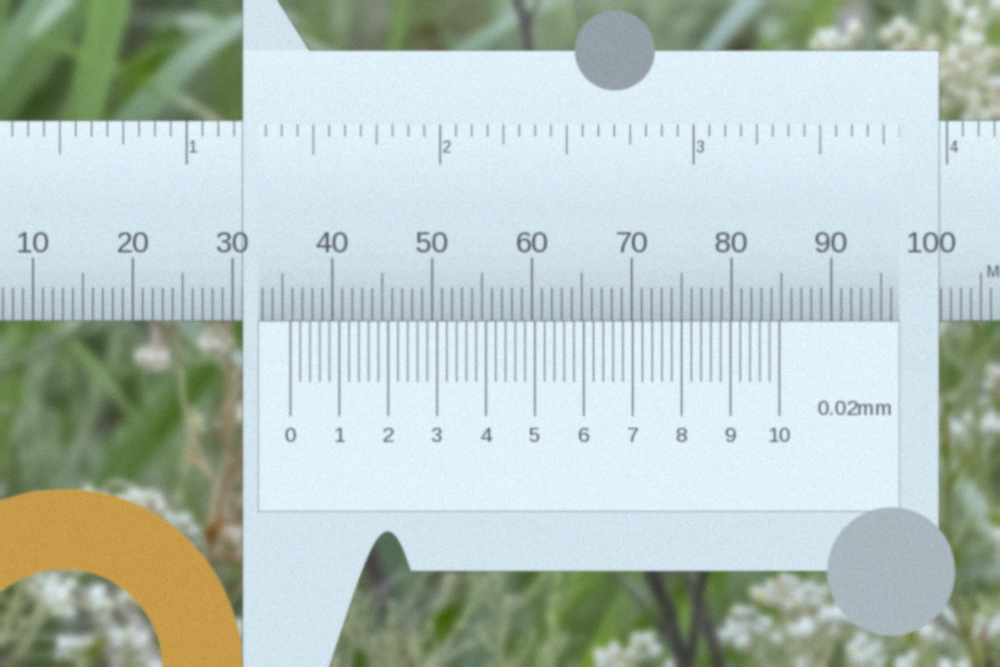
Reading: mm 35.8
